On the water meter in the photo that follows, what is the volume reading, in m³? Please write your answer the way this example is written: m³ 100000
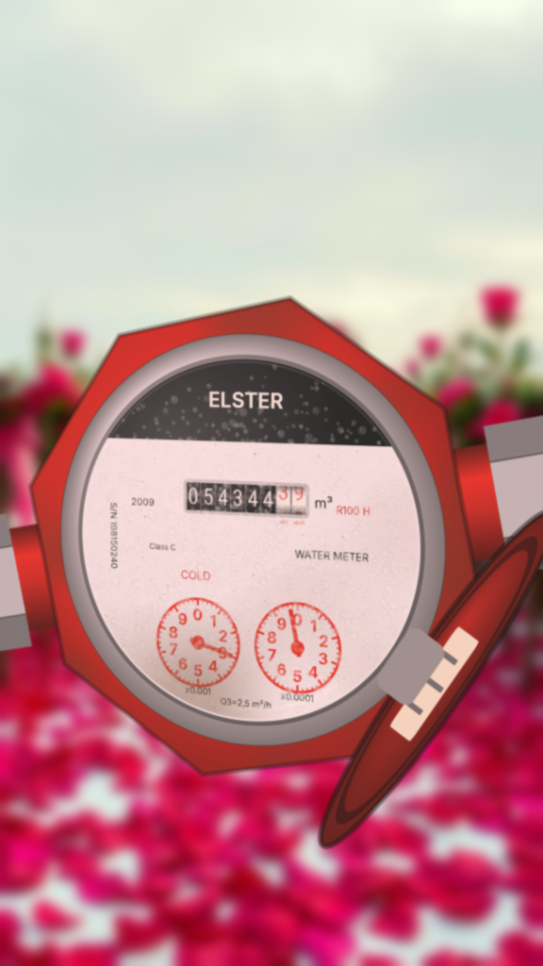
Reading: m³ 54344.3929
